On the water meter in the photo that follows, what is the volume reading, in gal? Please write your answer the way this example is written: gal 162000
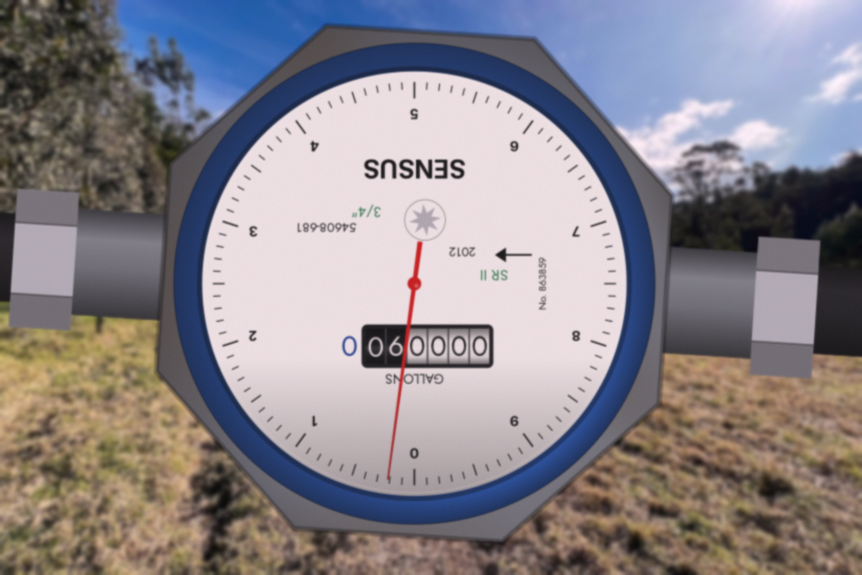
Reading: gal 900.2
